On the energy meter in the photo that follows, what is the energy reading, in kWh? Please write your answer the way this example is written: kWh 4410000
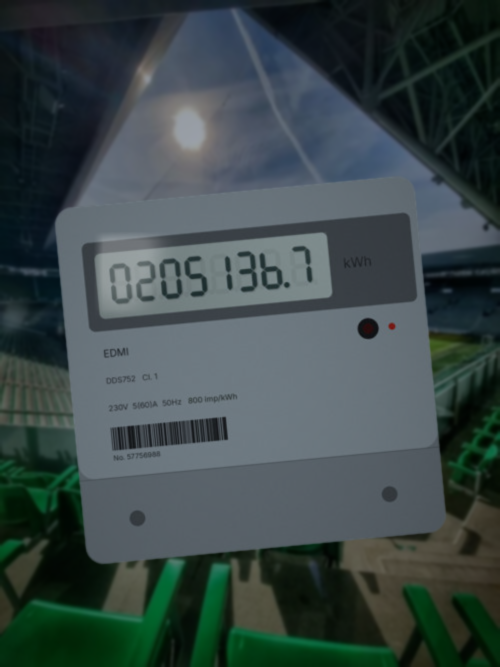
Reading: kWh 205136.7
